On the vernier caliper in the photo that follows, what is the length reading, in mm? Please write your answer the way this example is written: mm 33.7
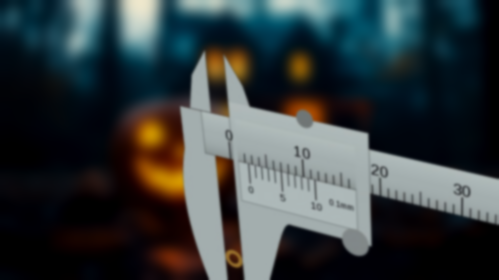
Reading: mm 2.5
